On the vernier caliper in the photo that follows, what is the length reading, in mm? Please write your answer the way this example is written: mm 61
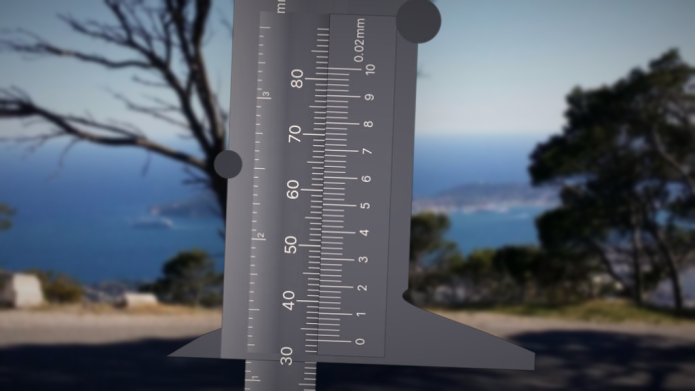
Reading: mm 33.0
